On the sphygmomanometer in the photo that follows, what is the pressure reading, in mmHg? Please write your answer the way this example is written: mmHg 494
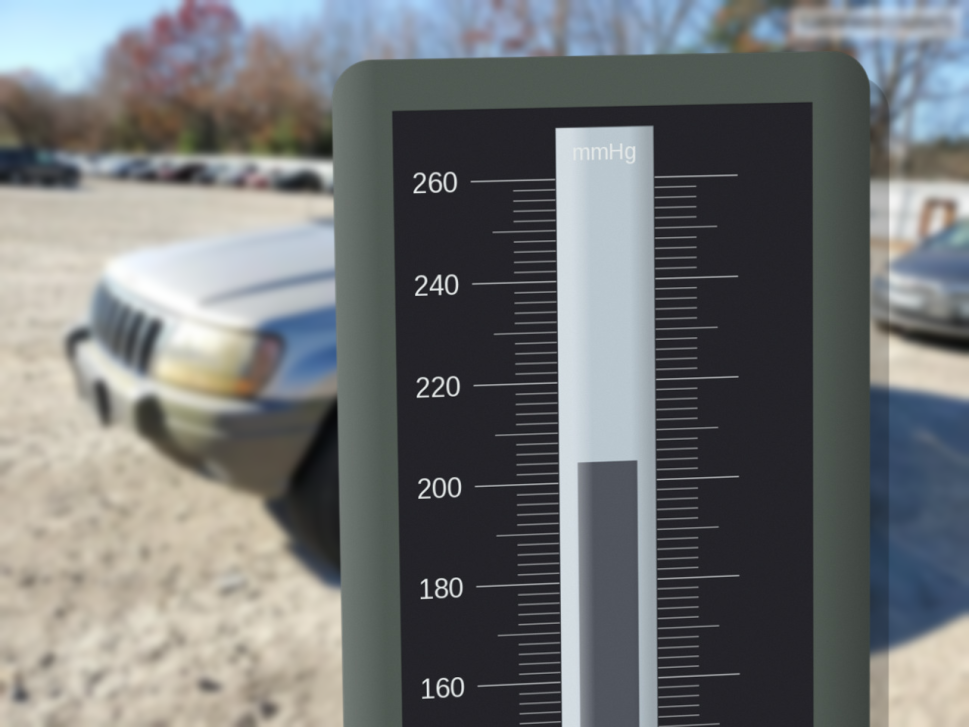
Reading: mmHg 204
